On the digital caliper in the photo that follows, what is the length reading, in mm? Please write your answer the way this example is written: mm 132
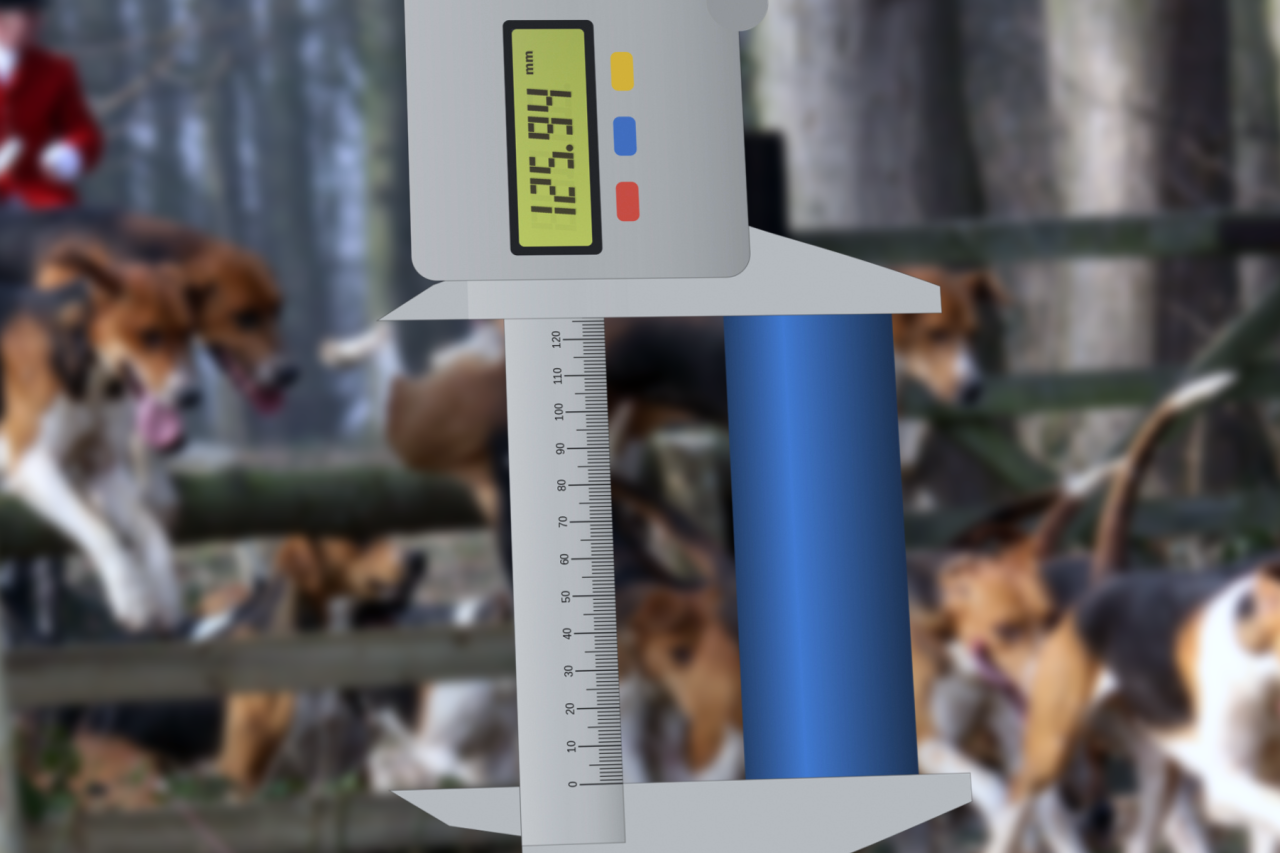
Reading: mm 125.94
